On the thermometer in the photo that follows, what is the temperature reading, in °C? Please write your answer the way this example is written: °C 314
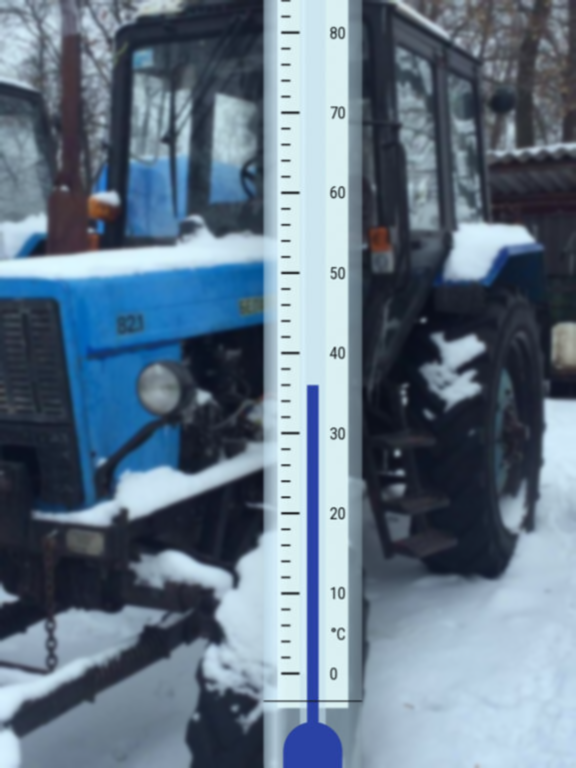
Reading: °C 36
